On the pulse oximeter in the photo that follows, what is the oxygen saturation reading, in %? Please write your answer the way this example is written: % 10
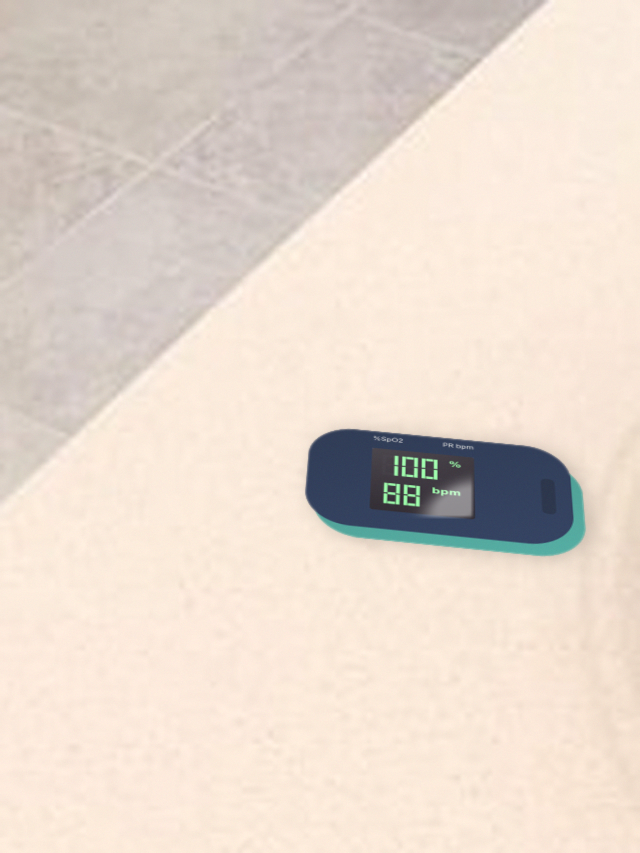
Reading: % 100
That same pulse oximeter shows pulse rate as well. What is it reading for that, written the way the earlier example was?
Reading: bpm 88
